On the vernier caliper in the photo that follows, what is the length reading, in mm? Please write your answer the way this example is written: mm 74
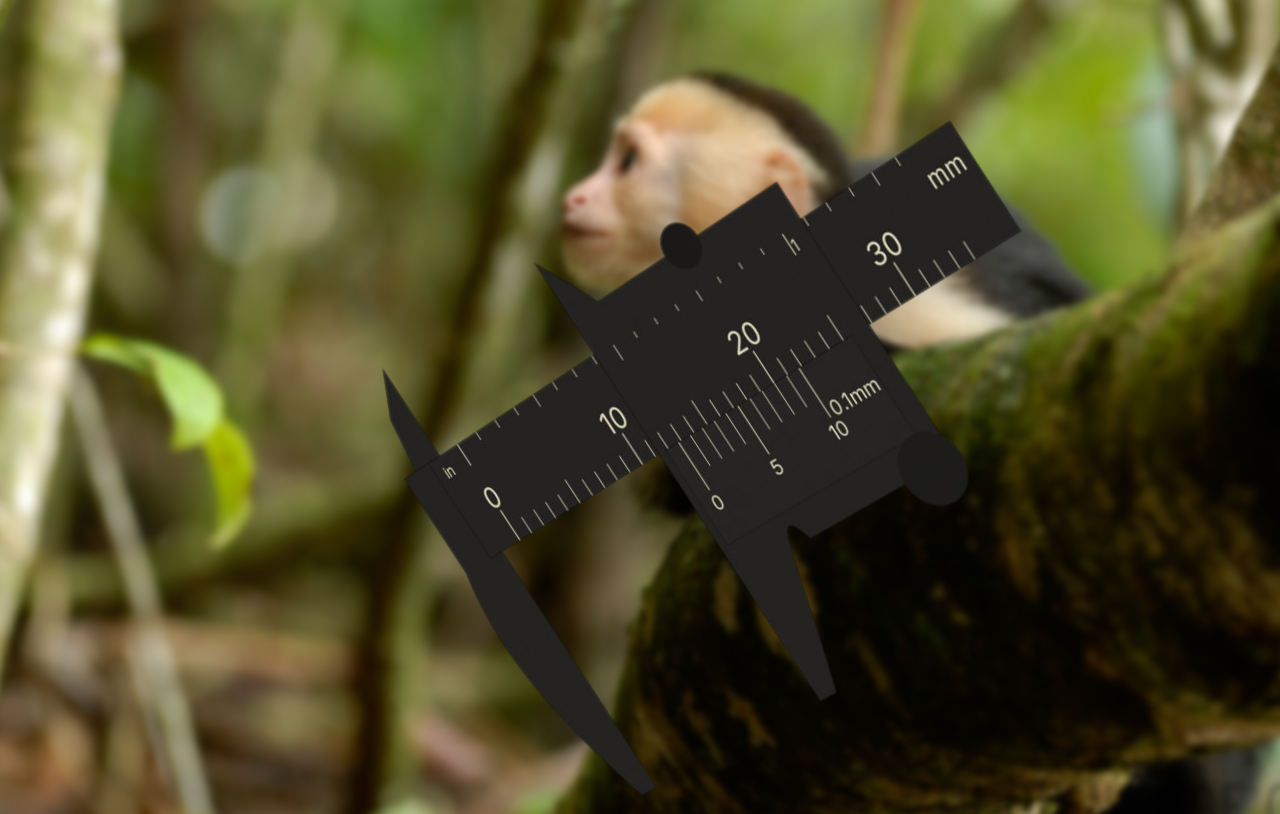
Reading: mm 12.8
